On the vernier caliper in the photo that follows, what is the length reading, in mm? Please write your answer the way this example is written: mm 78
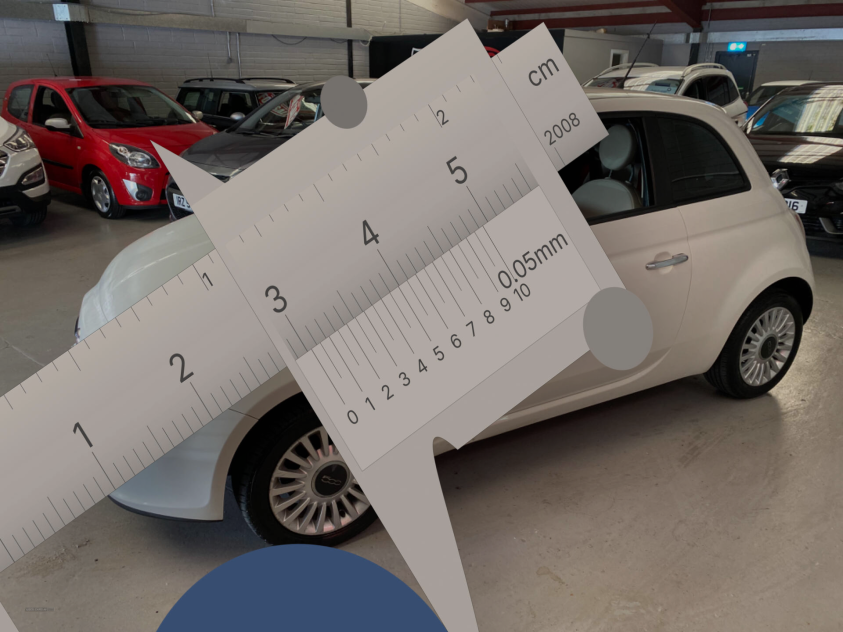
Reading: mm 30.4
